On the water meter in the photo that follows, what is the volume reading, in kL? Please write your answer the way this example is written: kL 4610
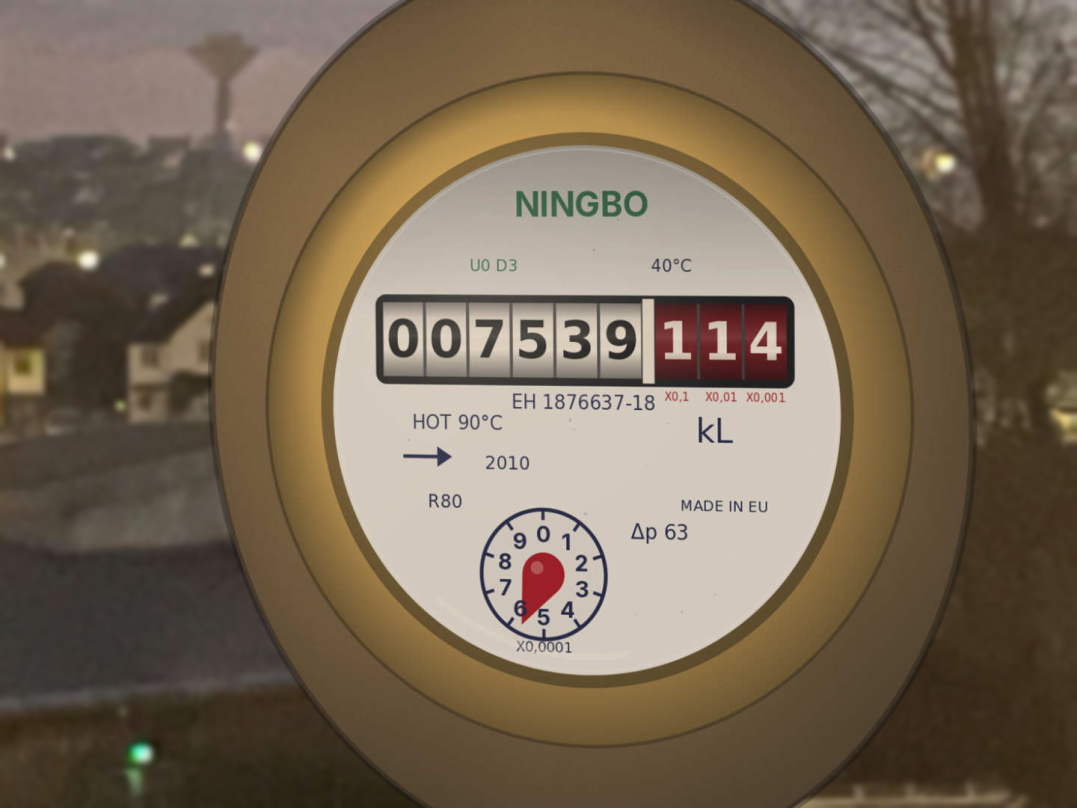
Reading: kL 7539.1145
